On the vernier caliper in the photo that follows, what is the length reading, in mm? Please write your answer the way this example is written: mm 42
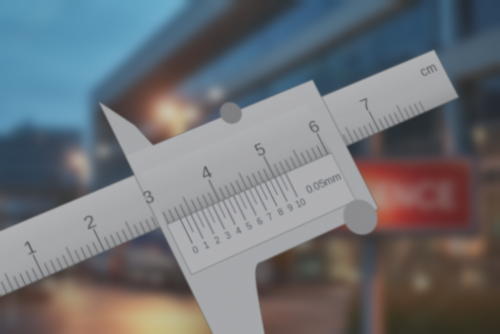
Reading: mm 33.0
